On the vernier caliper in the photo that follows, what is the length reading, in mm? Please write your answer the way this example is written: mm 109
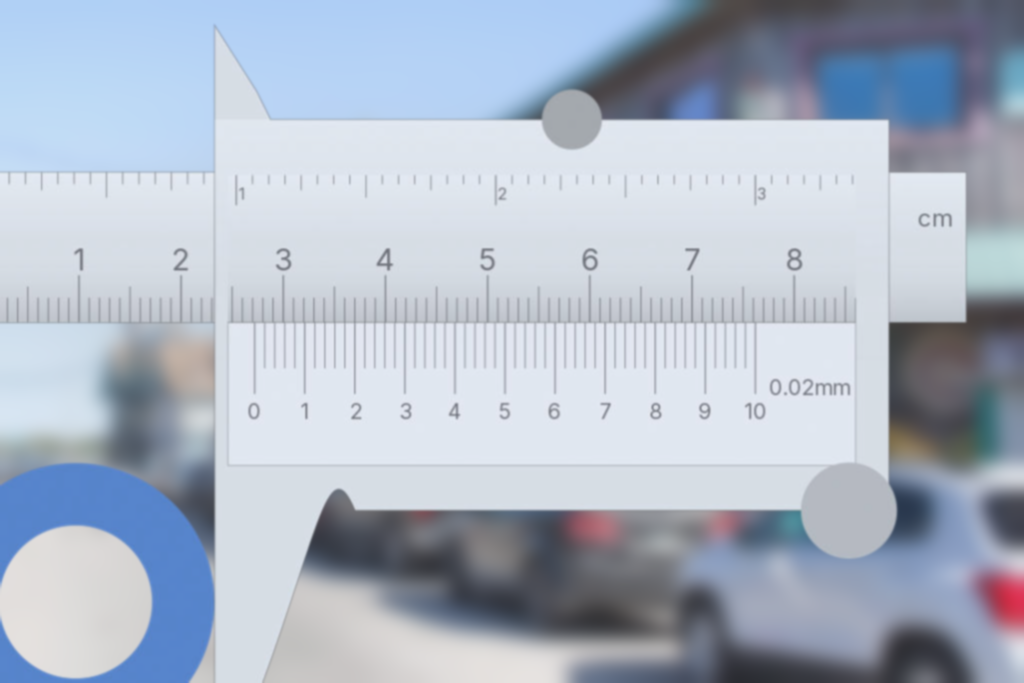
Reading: mm 27.2
